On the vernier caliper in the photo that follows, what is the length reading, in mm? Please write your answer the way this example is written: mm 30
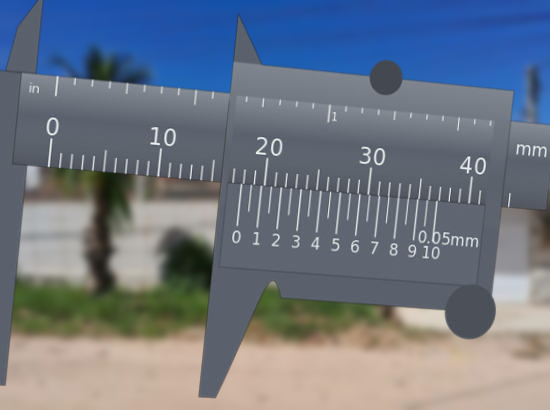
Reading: mm 17.8
